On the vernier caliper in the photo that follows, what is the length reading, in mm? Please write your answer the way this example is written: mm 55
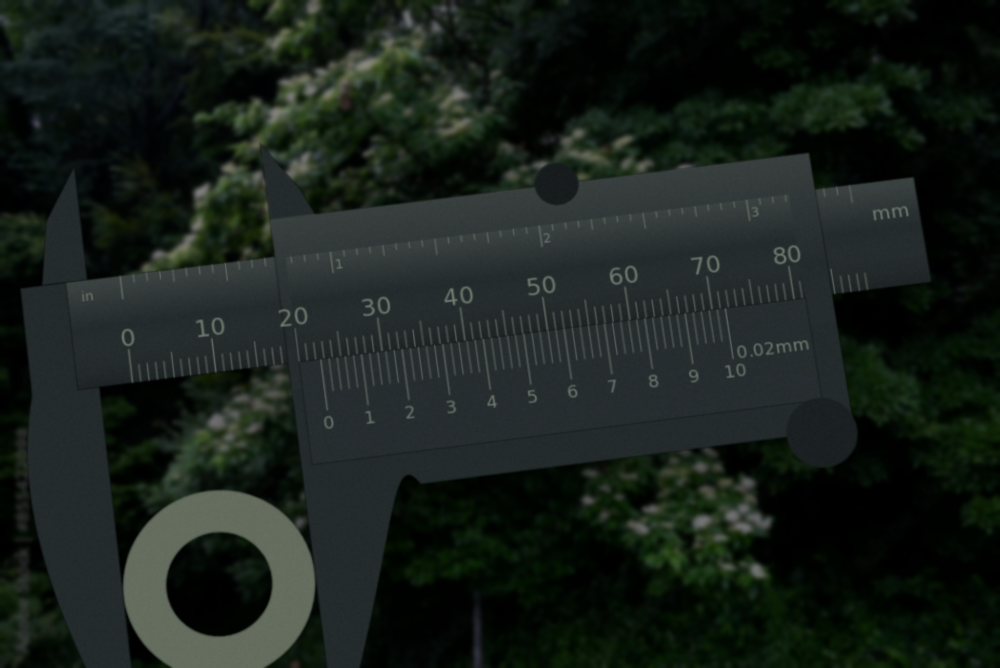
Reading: mm 22.6
